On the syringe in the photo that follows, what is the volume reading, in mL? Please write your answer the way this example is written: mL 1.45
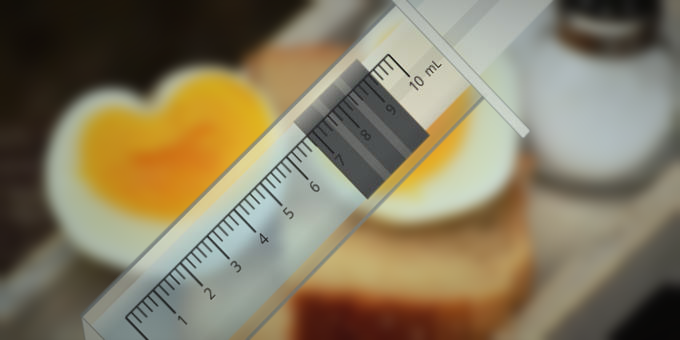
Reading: mL 6.8
